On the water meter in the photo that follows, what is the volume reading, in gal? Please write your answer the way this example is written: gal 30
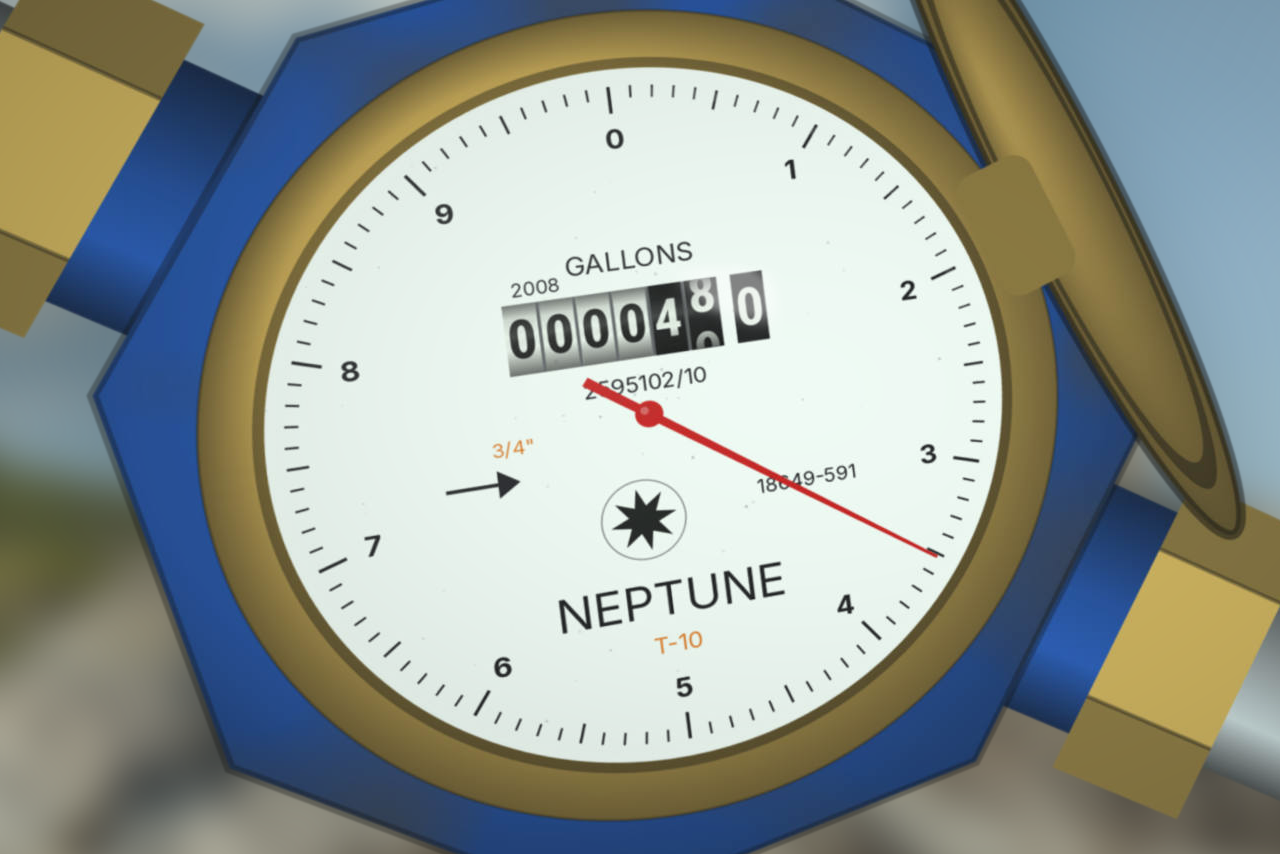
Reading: gal 483.5
